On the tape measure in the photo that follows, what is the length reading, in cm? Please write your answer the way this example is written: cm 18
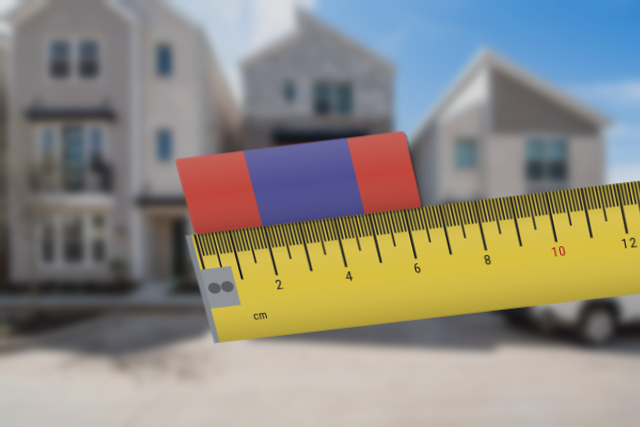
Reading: cm 6.5
